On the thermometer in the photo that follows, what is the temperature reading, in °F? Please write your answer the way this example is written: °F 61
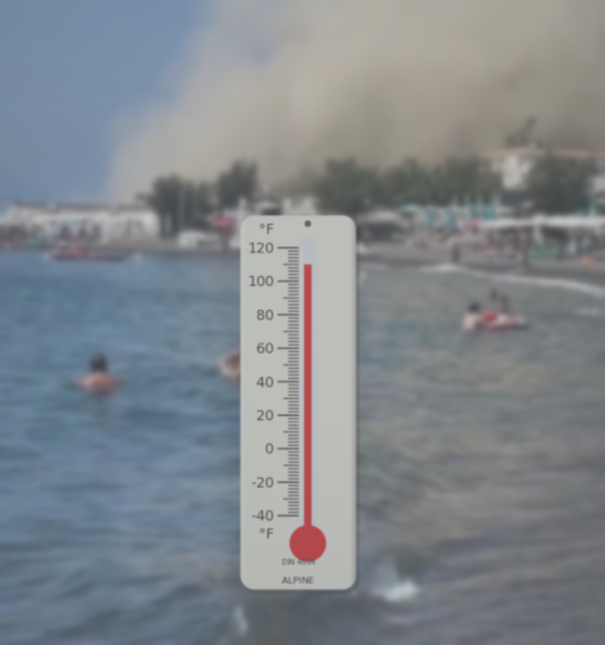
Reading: °F 110
